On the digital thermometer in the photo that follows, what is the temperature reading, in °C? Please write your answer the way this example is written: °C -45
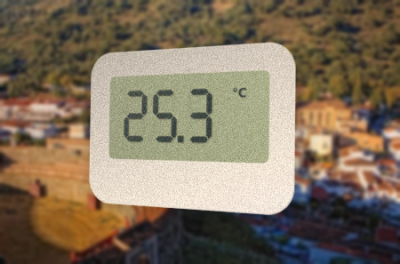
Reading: °C 25.3
